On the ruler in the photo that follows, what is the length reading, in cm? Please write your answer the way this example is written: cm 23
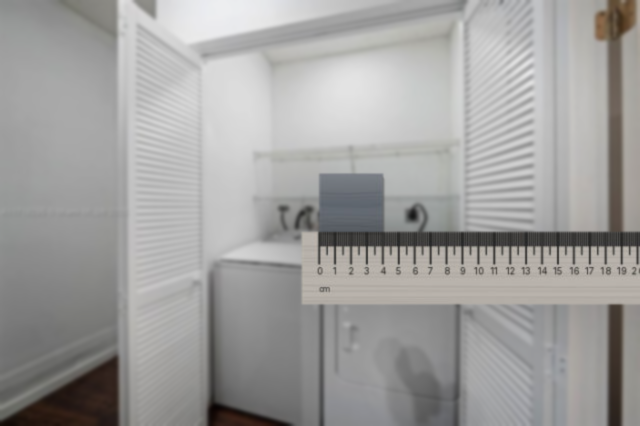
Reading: cm 4
